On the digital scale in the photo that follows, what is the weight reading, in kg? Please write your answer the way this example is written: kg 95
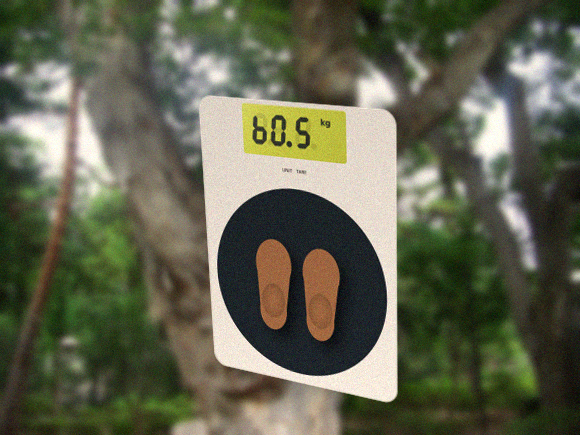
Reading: kg 60.5
